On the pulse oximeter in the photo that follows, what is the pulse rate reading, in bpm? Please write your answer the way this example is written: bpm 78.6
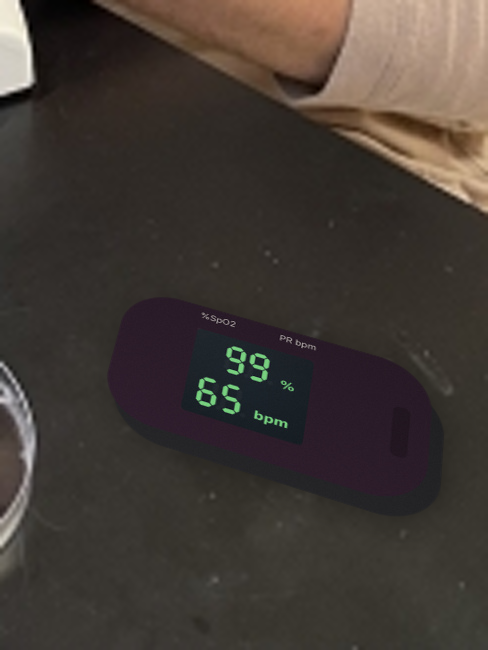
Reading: bpm 65
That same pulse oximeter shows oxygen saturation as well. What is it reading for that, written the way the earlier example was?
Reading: % 99
